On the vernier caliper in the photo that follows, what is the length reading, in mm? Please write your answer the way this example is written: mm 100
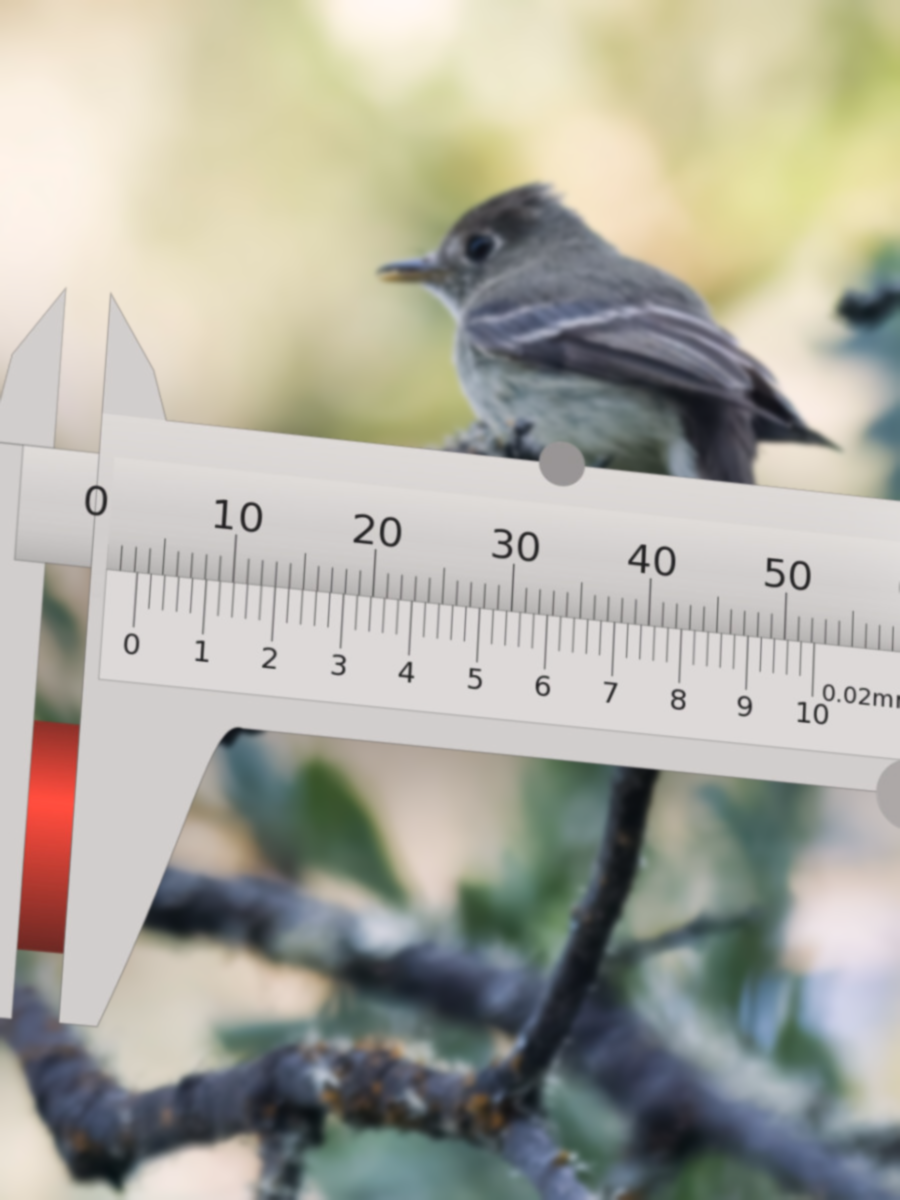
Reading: mm 3.2
